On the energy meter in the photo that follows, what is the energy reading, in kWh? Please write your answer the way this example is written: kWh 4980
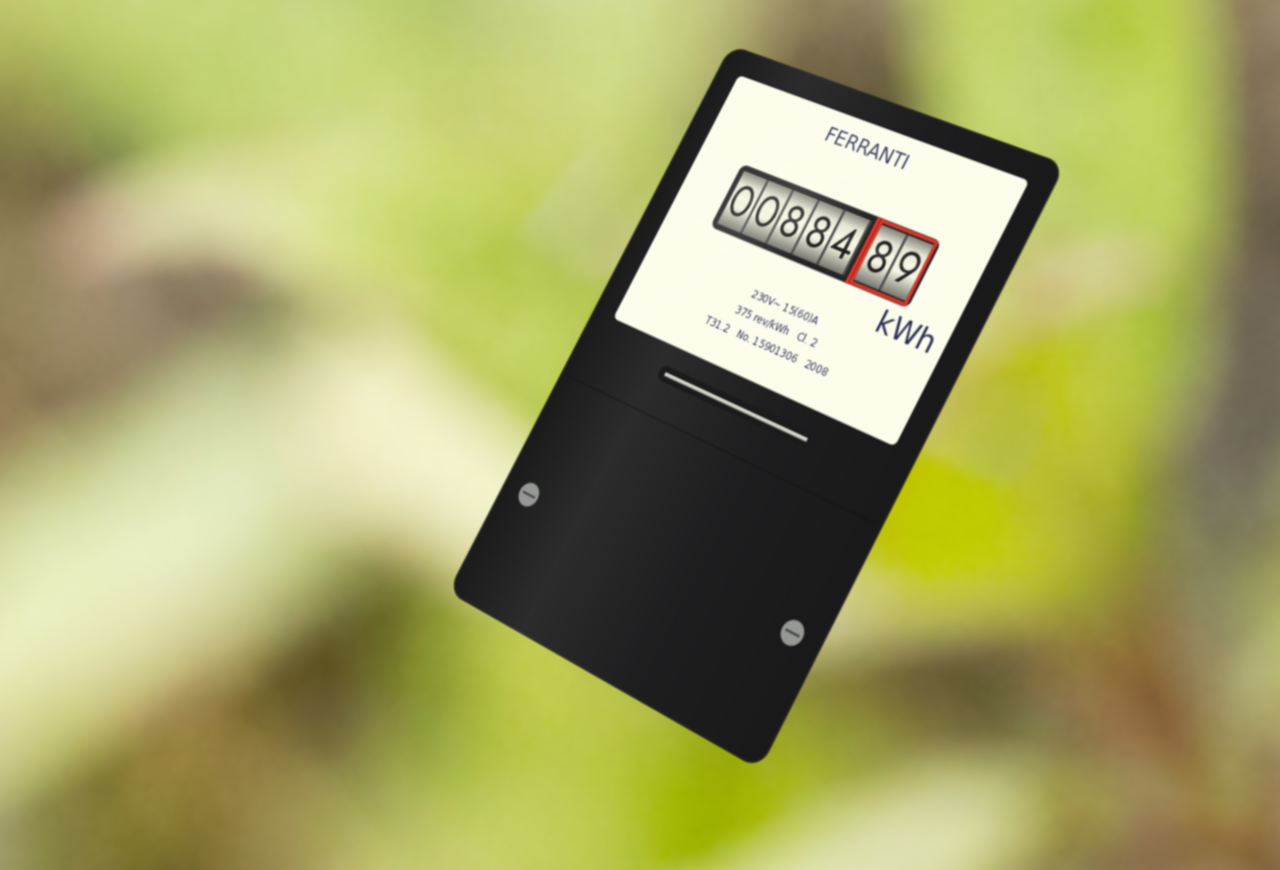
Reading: kWh 884.89
